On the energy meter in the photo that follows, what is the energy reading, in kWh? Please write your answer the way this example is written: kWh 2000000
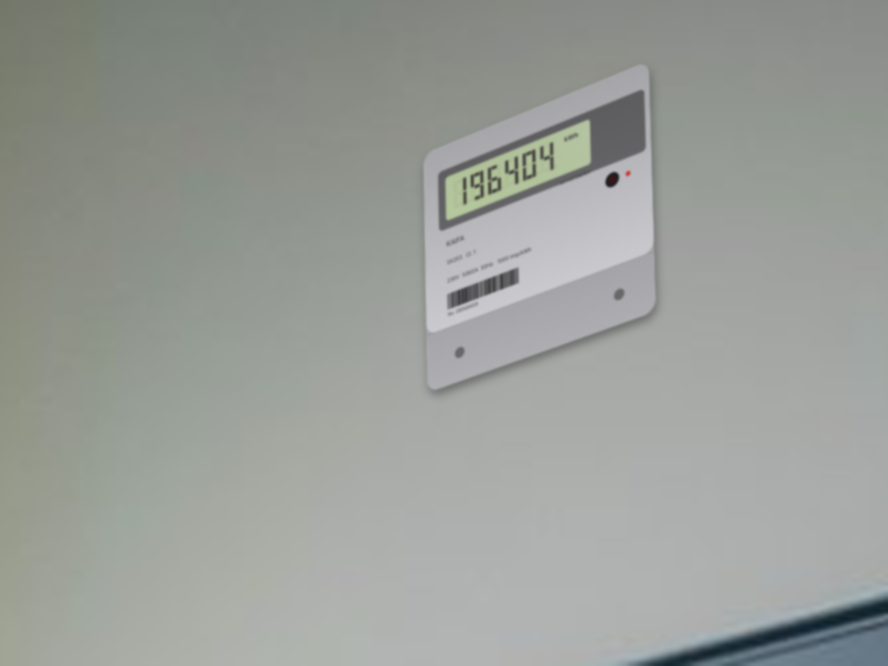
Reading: kWh 196404
